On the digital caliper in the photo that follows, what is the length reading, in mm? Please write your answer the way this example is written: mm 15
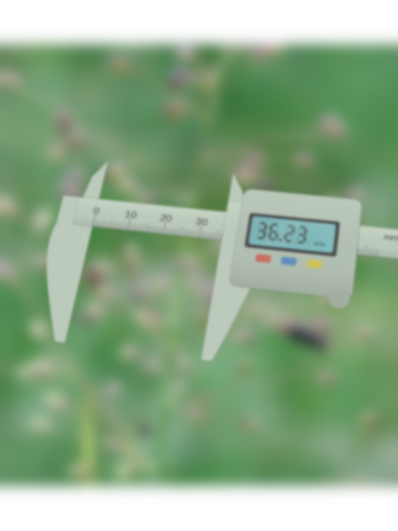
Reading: mm 36.23
